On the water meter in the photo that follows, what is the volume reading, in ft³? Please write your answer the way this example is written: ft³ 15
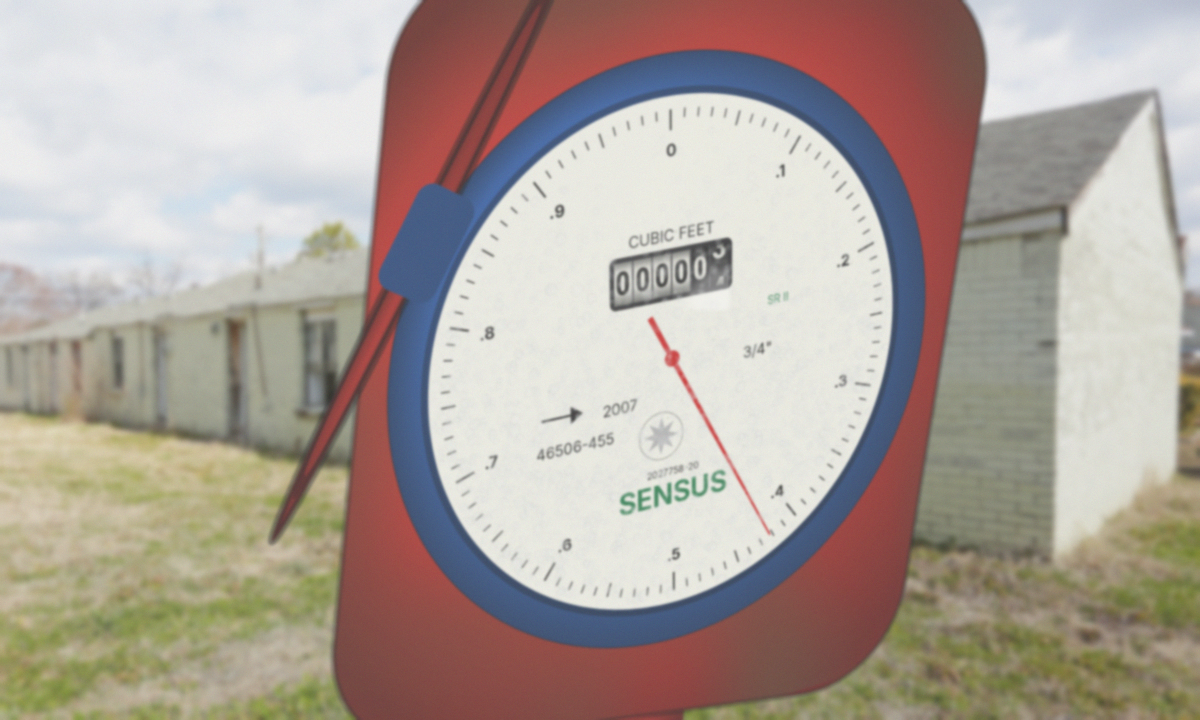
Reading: ft³ 3.42
